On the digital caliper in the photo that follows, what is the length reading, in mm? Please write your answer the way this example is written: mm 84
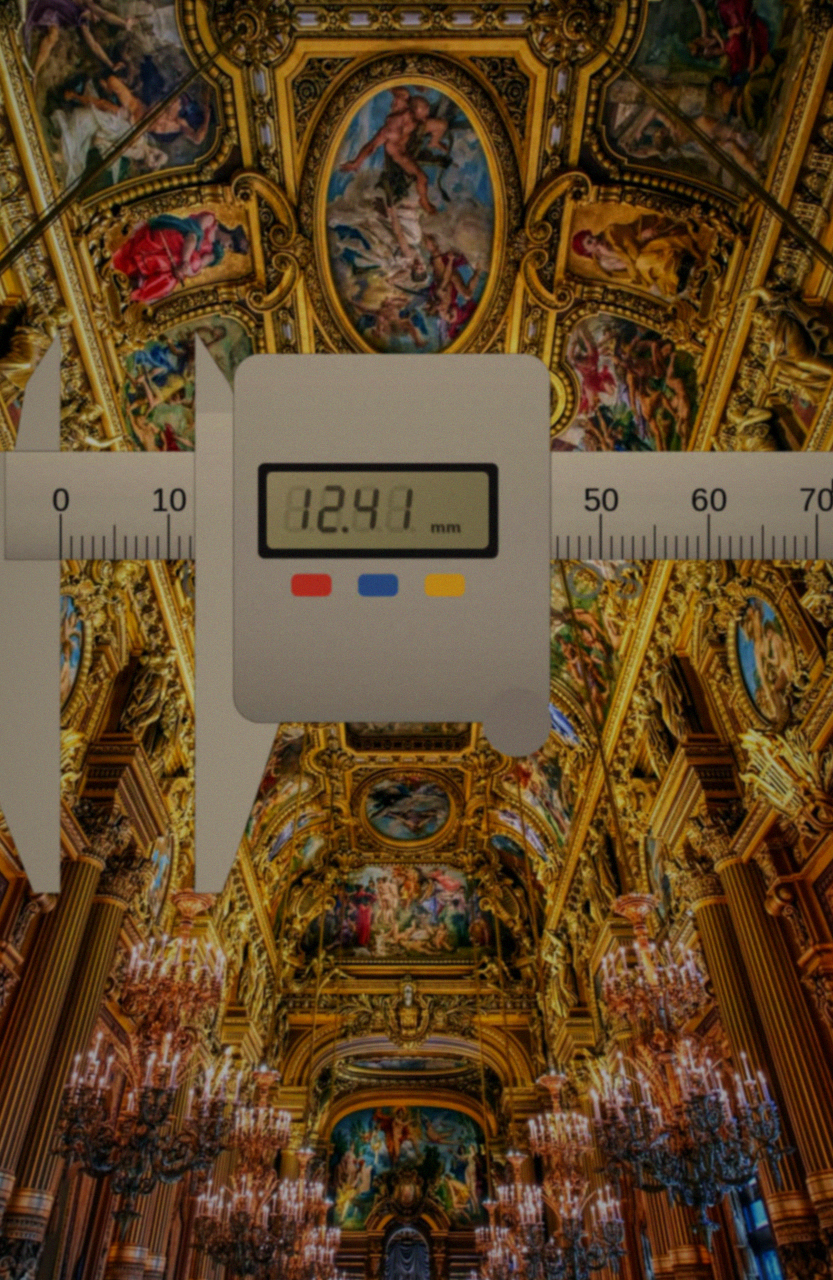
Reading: mm 12.41
